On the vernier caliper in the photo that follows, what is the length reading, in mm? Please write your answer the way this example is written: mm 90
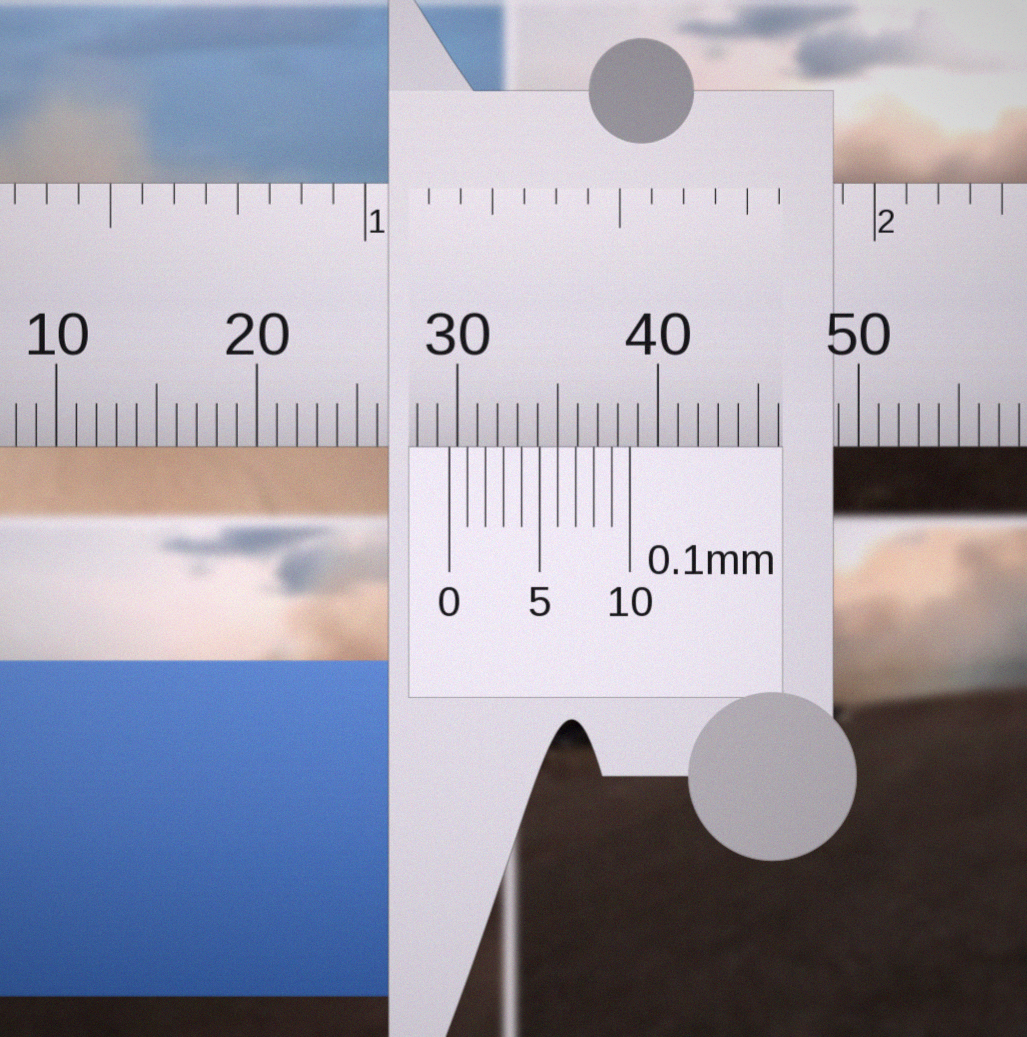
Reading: mm 29.6
